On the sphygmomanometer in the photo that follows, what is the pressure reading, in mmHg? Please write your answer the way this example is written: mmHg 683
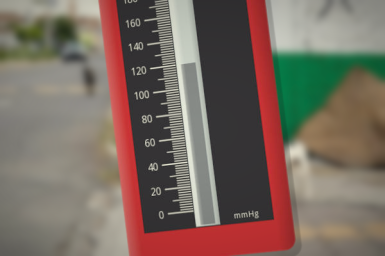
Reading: mmHg 120
